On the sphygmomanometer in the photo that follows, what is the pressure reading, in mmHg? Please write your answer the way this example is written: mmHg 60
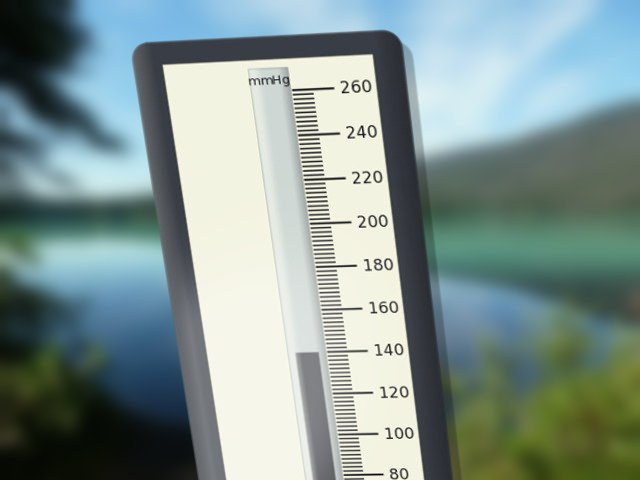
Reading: mmHg 140
